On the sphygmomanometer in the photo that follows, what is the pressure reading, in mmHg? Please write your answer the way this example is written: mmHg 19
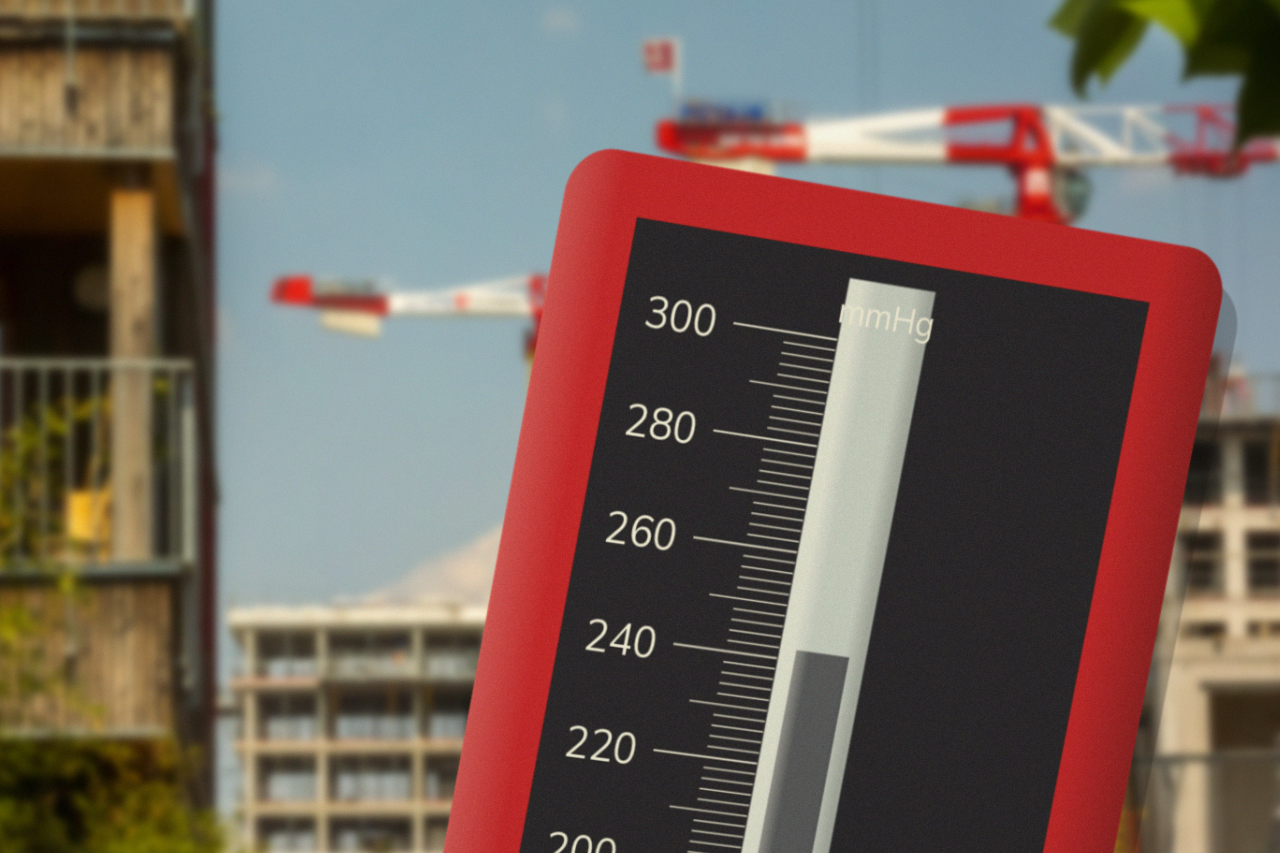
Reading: mmHg 242
